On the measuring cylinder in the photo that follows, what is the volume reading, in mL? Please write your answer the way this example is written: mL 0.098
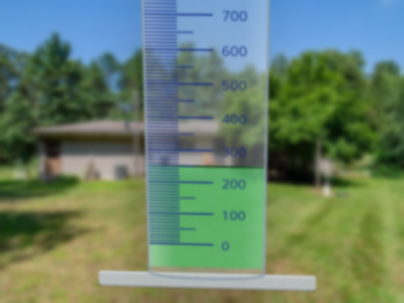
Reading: mL 250
